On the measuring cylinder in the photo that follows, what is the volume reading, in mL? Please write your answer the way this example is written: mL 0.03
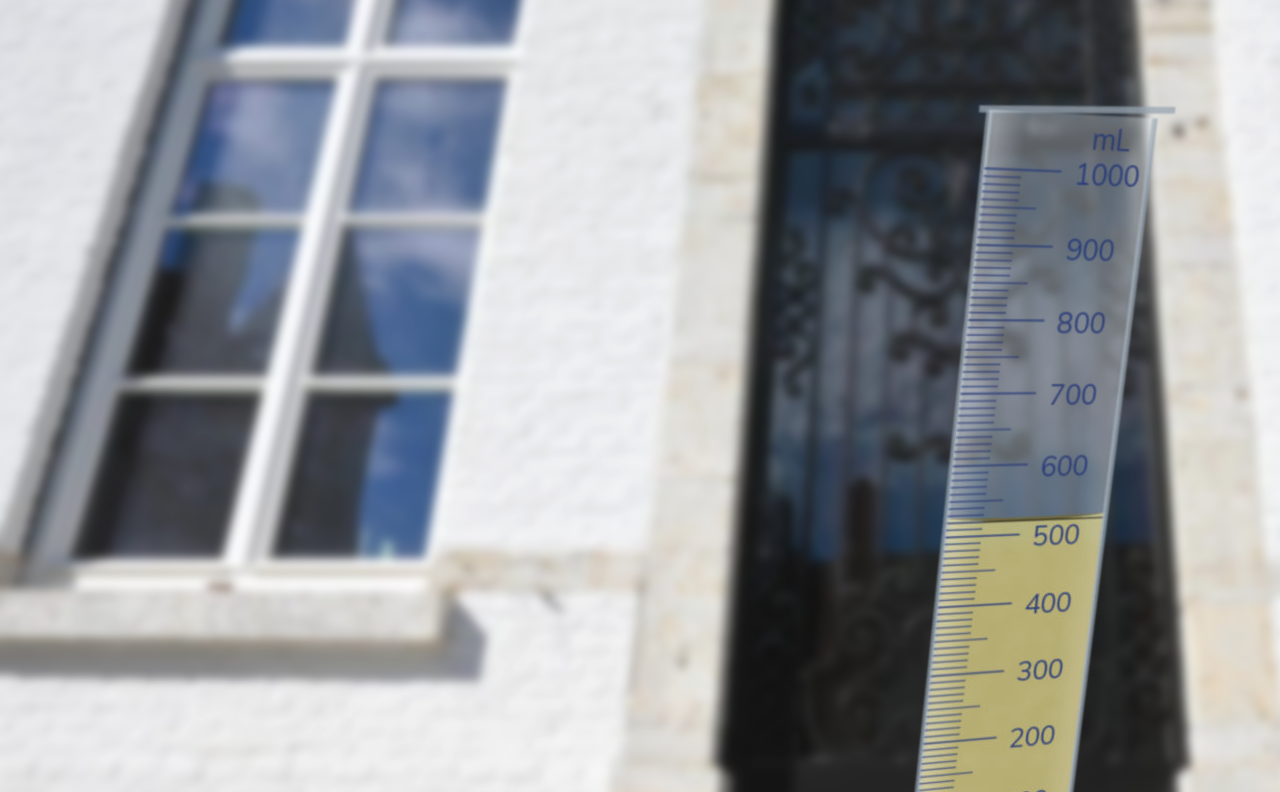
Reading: mL 520
